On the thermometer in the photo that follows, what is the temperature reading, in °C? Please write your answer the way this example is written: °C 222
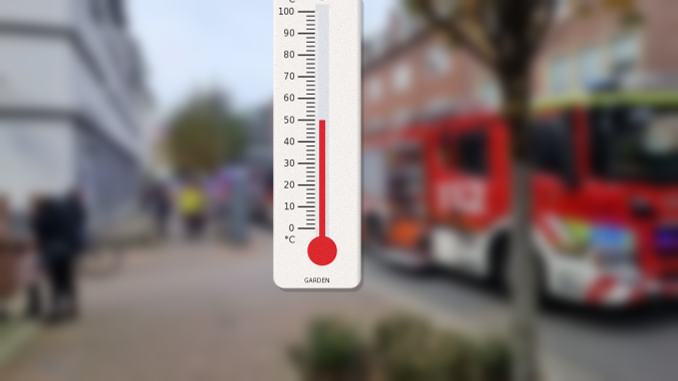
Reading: °C 50
